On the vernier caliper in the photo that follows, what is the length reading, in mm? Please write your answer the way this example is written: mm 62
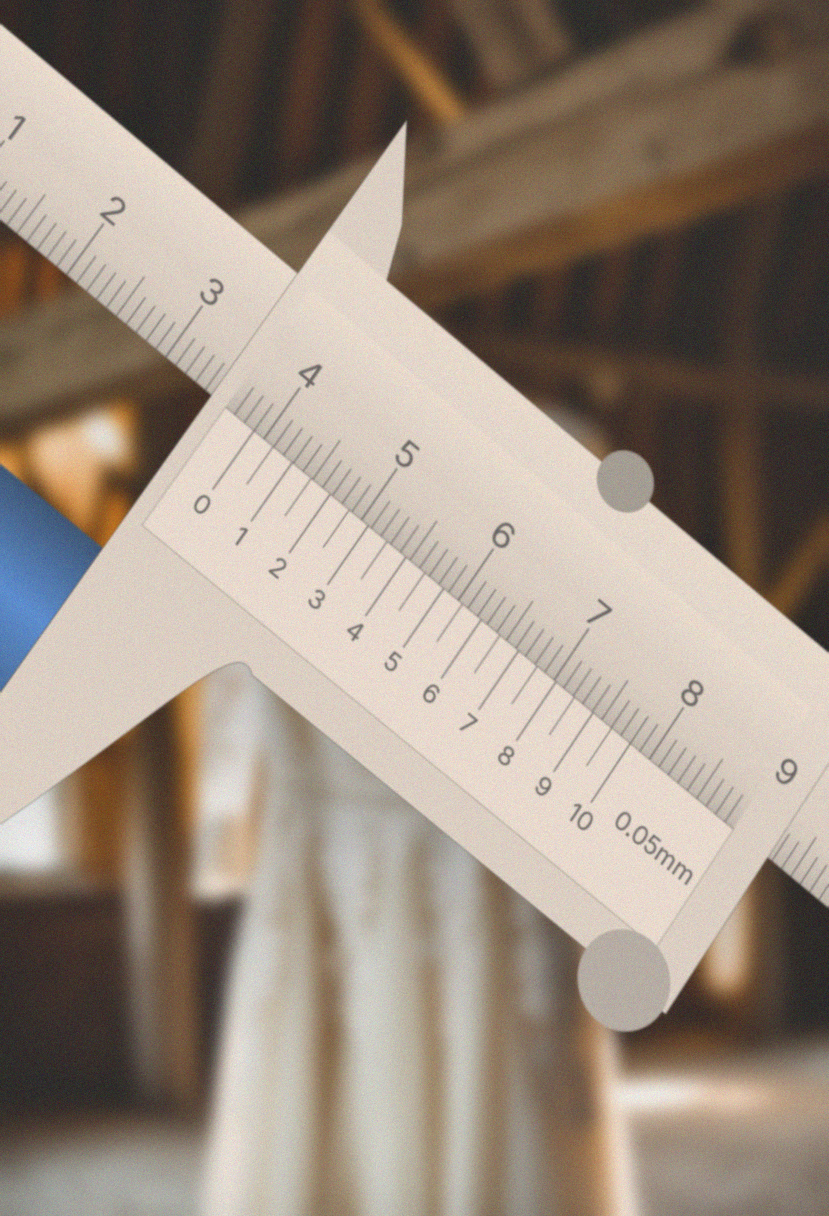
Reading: mm 39.0
